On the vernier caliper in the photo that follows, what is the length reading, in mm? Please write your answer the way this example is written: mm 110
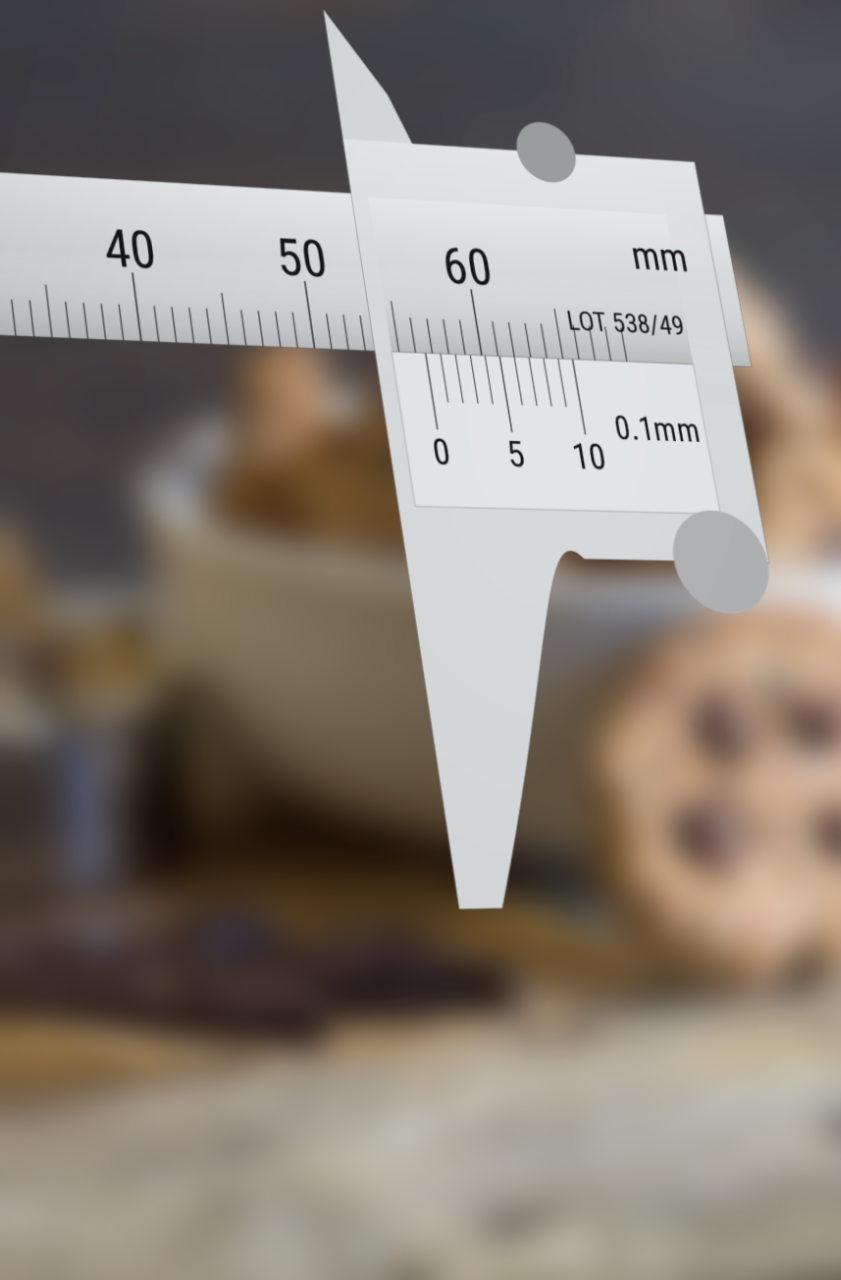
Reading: mm 56.6
